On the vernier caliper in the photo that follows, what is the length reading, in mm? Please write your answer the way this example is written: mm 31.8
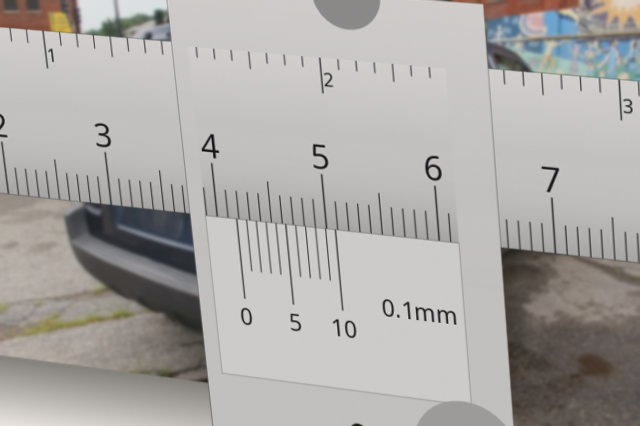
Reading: mm 41.8
